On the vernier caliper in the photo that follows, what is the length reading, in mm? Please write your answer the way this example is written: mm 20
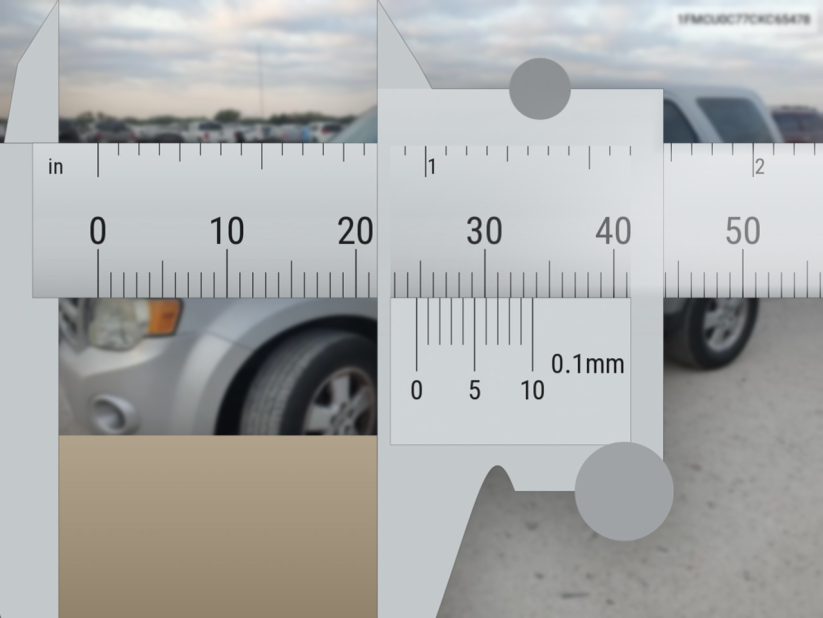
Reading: mm 24.7
